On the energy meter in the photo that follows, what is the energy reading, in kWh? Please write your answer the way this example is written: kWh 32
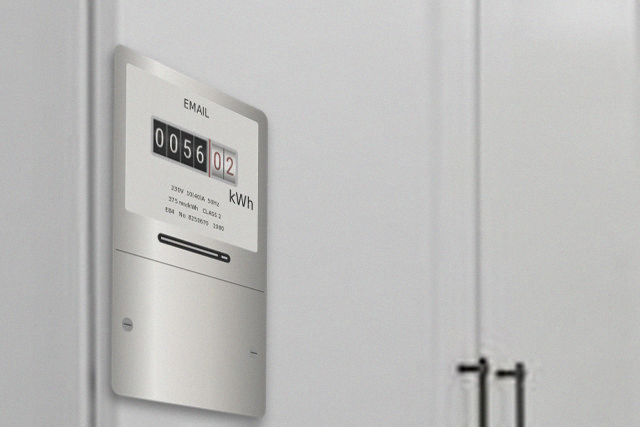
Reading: kWh 56.02
